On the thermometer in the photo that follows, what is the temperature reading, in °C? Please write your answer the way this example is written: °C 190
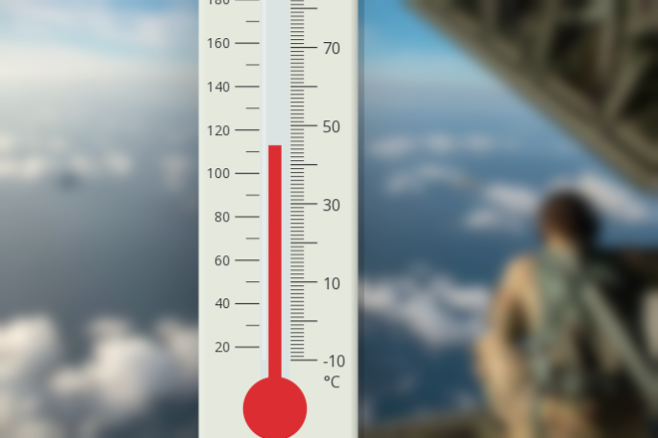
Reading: °C 45
